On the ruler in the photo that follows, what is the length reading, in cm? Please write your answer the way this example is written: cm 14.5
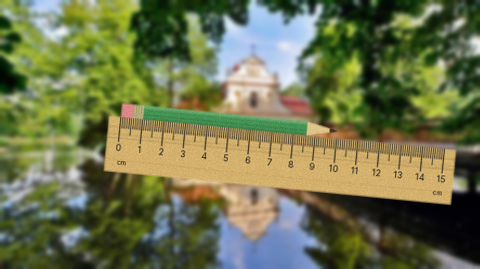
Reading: cm 10
